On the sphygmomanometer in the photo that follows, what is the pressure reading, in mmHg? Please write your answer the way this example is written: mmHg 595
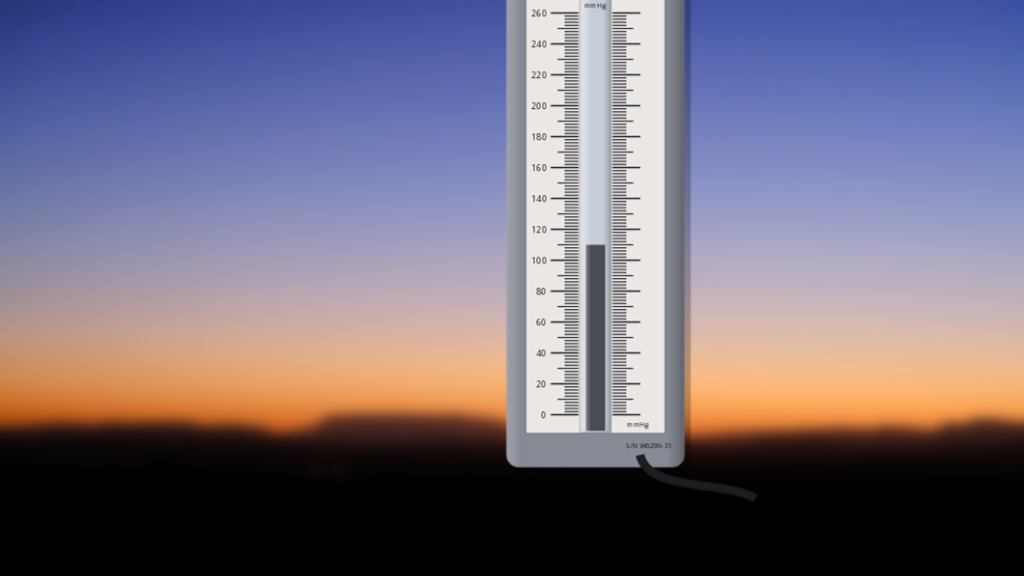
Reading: mmHg 110
